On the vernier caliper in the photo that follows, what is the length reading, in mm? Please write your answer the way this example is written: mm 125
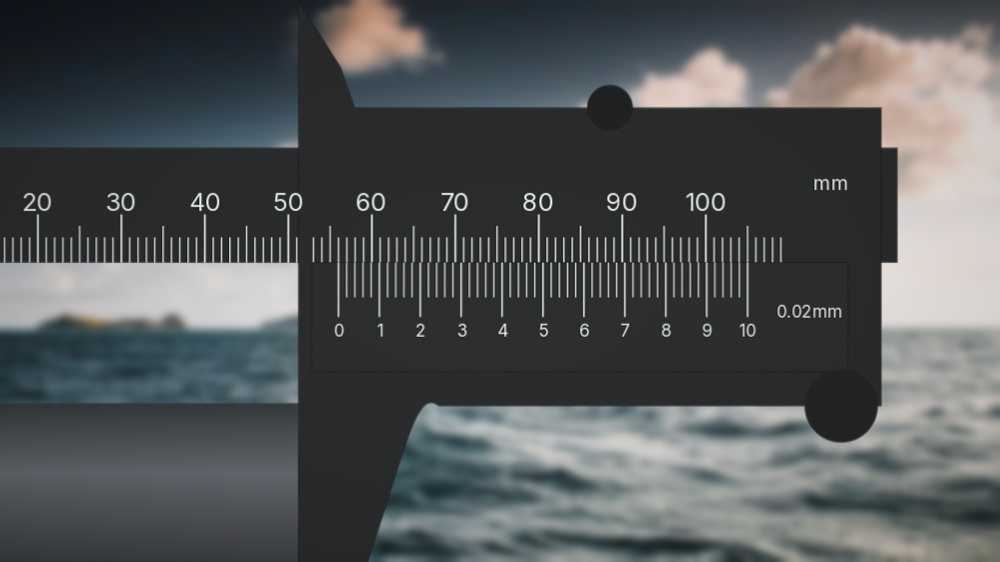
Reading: mm 56.0
